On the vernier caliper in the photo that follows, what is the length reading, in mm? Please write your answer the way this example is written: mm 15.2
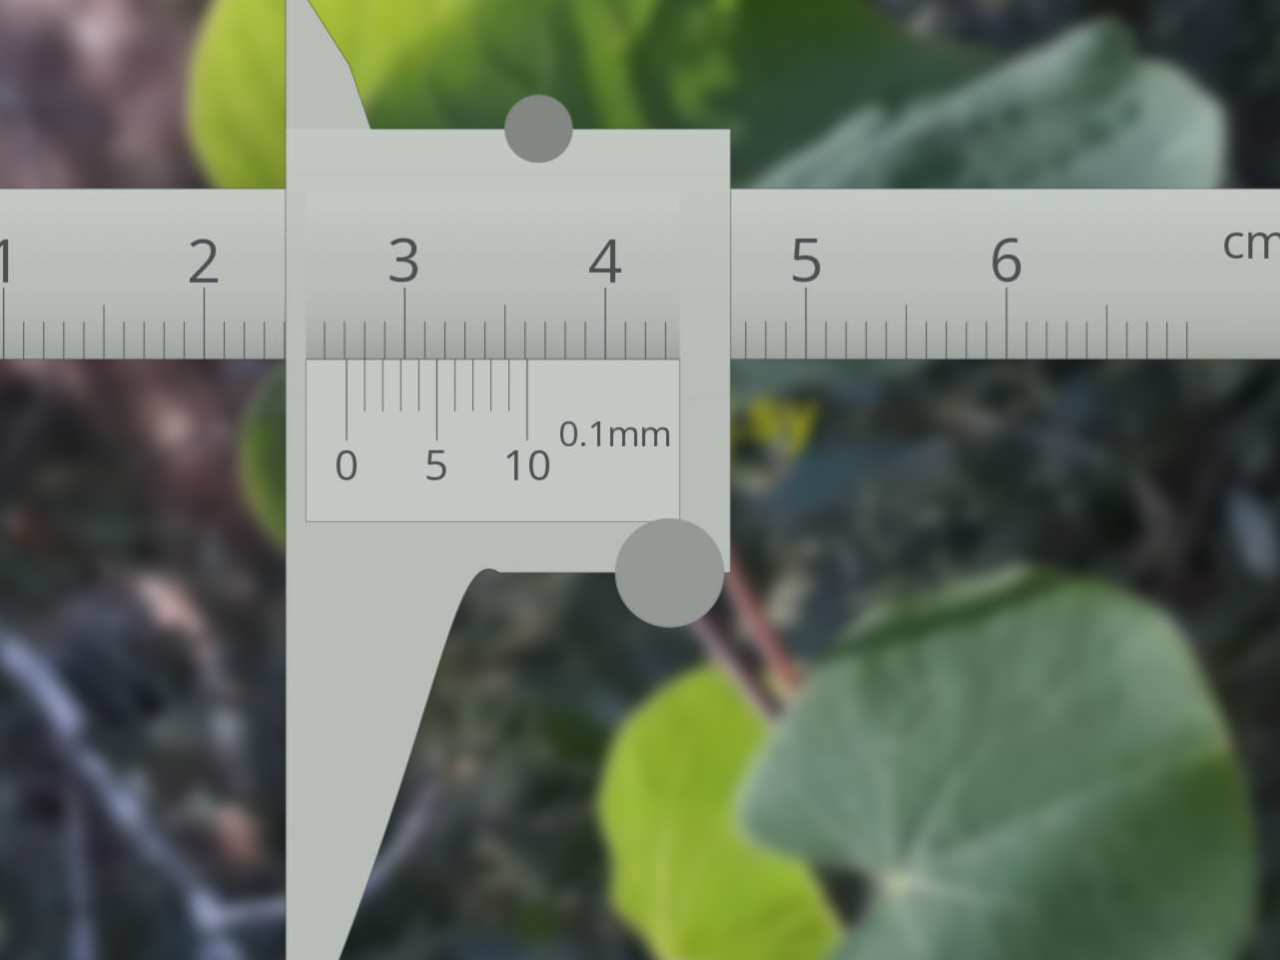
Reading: mm 27.1
